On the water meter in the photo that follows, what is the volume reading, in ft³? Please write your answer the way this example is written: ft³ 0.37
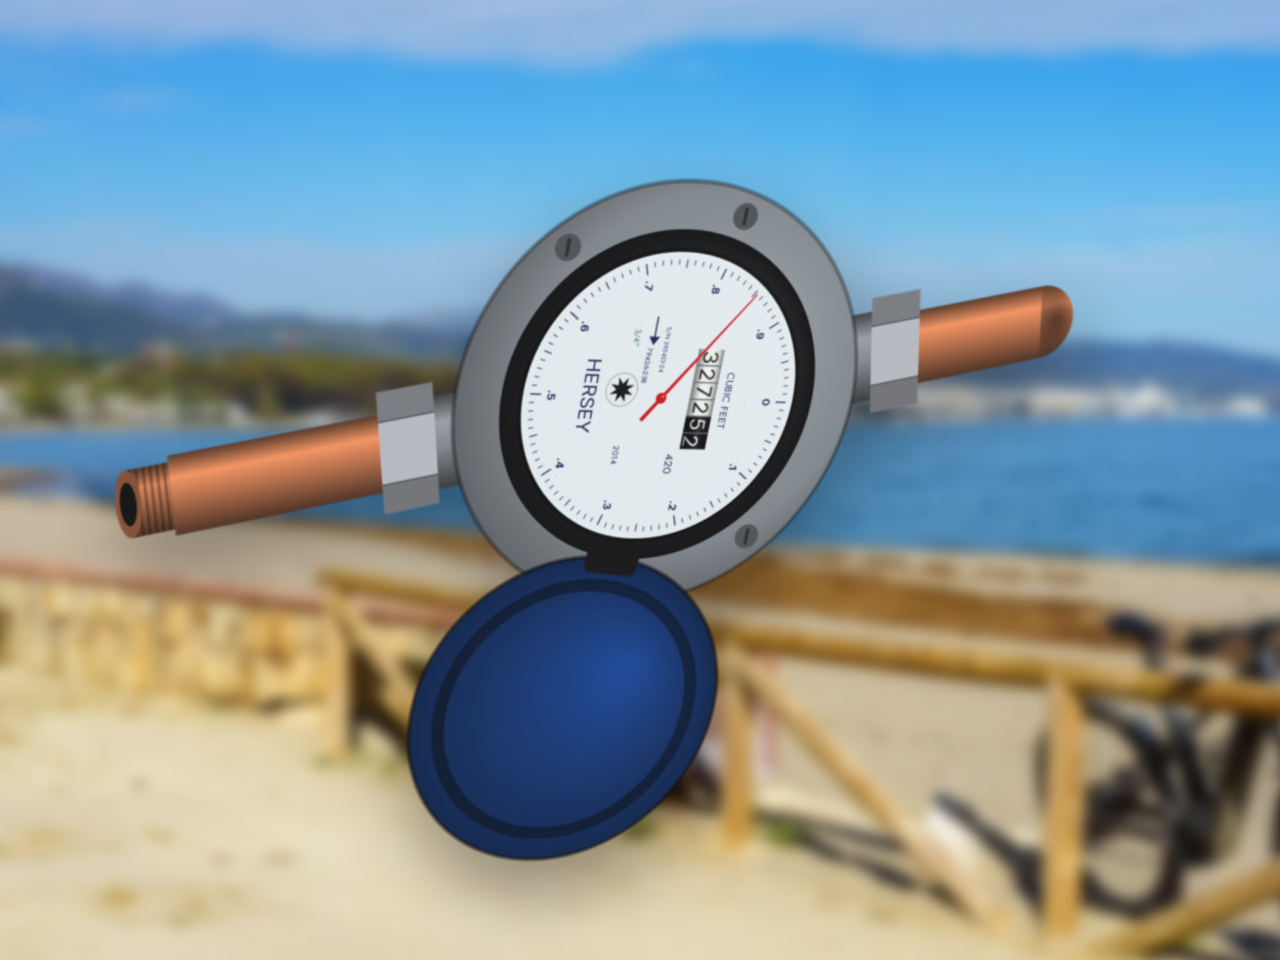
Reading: ft³ 327251.85
